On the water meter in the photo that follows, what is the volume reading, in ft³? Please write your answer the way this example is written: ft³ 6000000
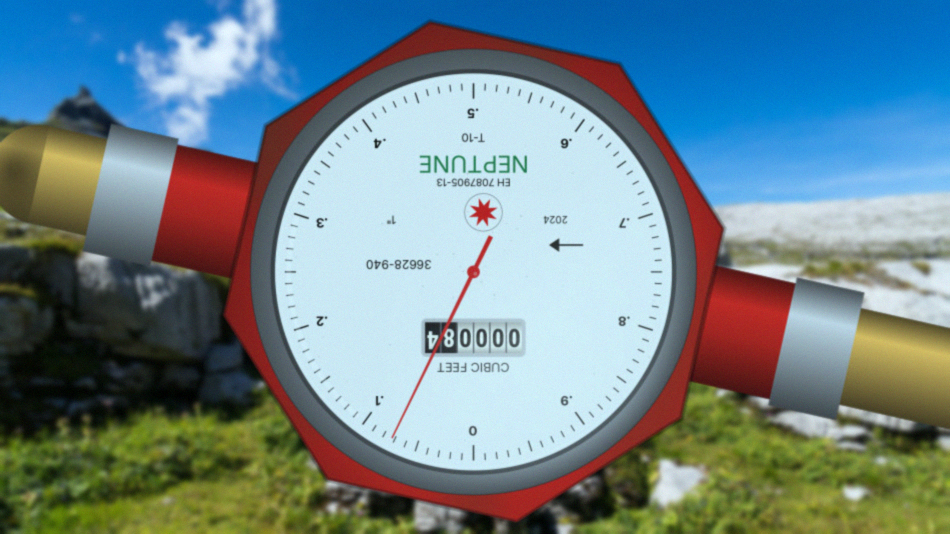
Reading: ft³ 84.07
